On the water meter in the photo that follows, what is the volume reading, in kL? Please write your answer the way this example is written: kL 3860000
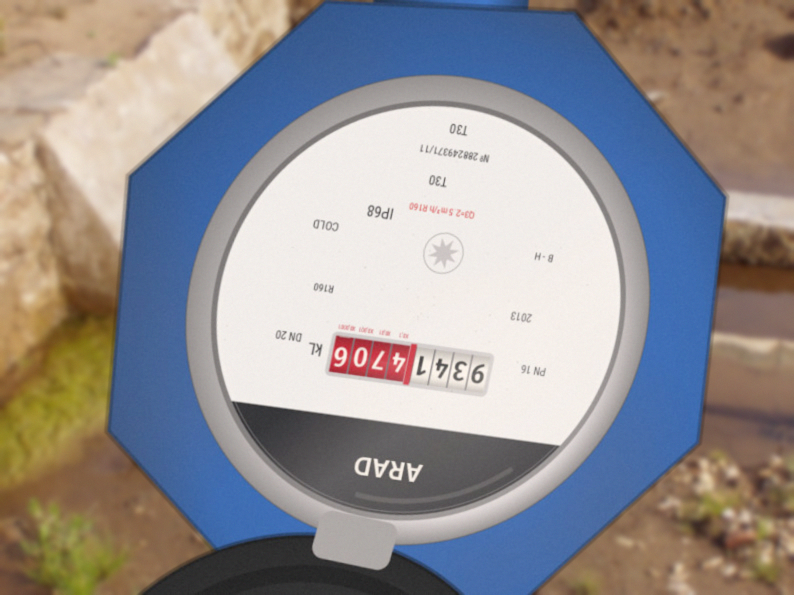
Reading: kL 9341.4706
